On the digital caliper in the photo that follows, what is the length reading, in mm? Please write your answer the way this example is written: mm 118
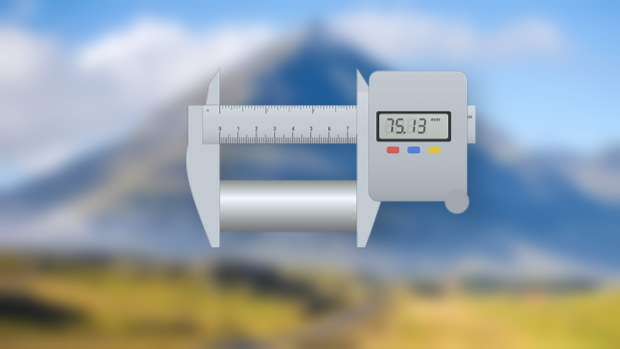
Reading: mm 75.13
